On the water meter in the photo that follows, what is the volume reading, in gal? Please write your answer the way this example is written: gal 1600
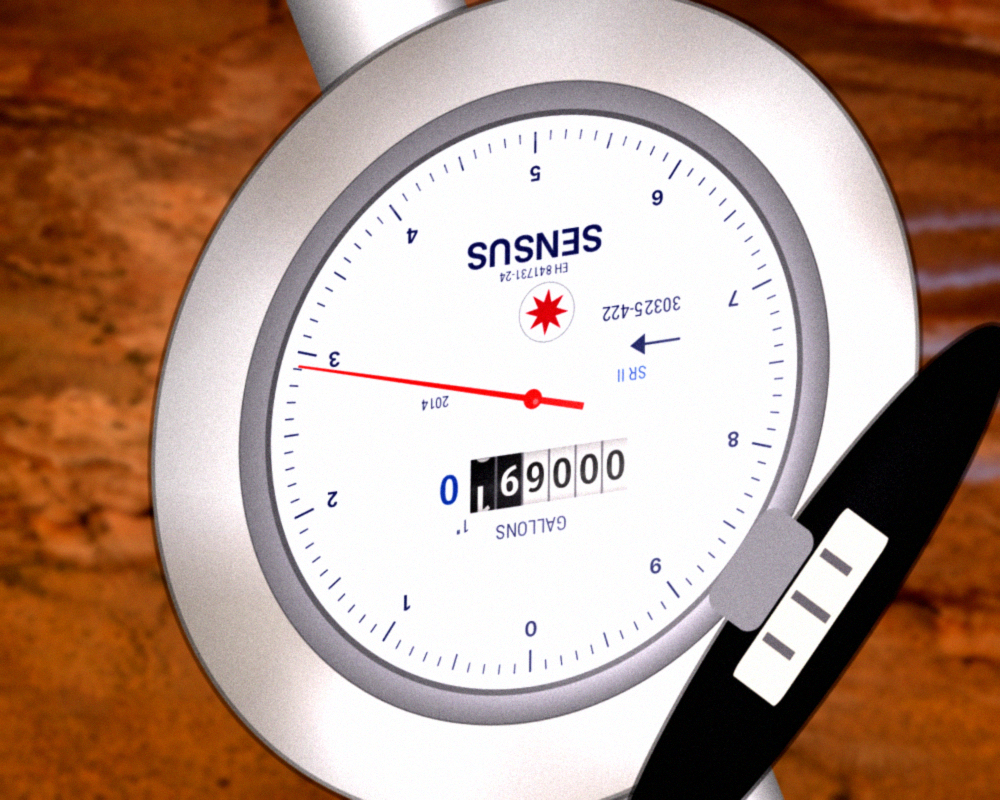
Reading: gal 6912.9
